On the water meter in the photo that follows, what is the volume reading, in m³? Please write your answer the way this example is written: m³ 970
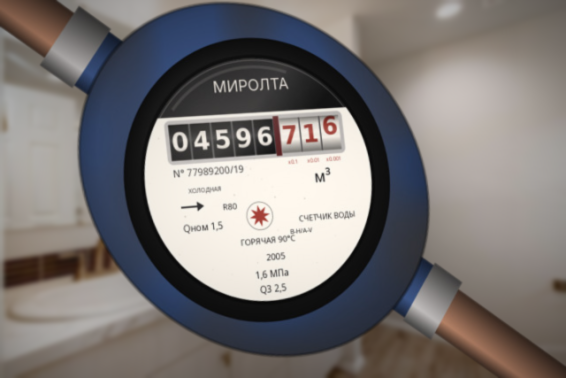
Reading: m³ 4596.716
